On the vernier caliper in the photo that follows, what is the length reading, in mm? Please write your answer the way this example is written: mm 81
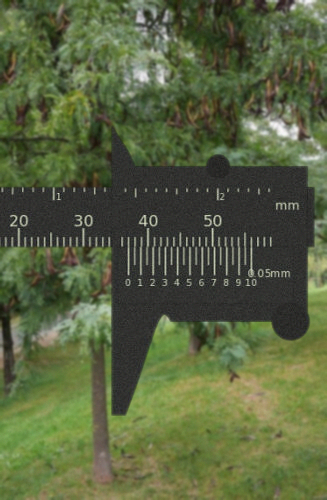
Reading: mm 37.0
